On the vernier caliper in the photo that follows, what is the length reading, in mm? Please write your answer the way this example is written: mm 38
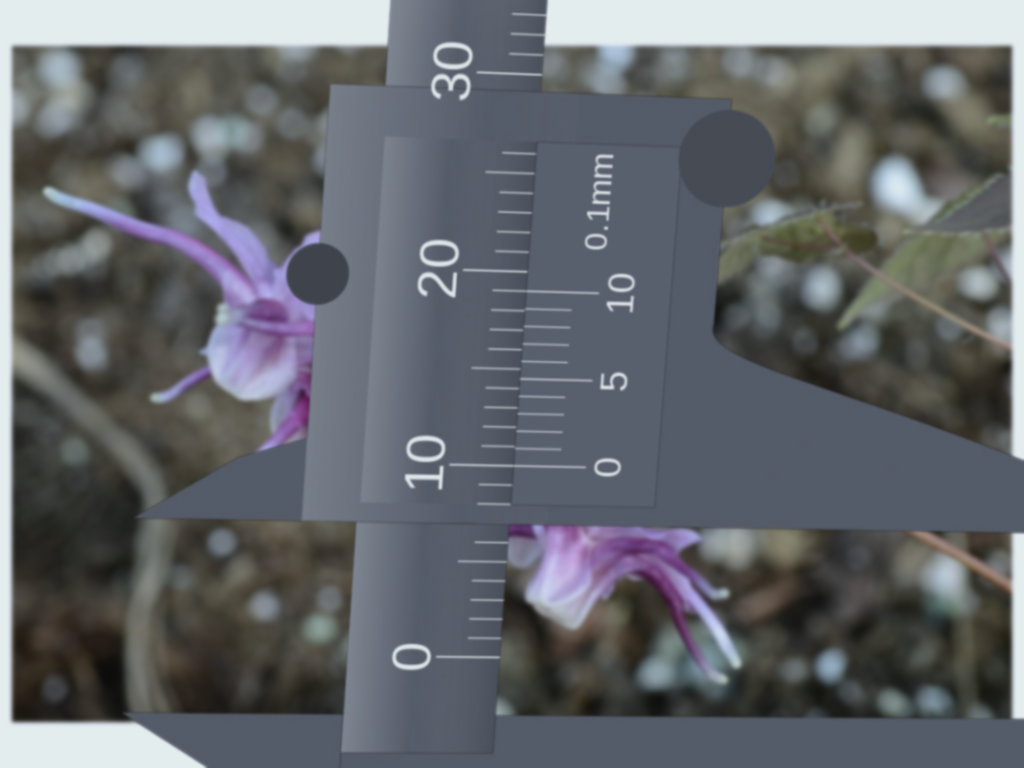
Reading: mm 10.0
